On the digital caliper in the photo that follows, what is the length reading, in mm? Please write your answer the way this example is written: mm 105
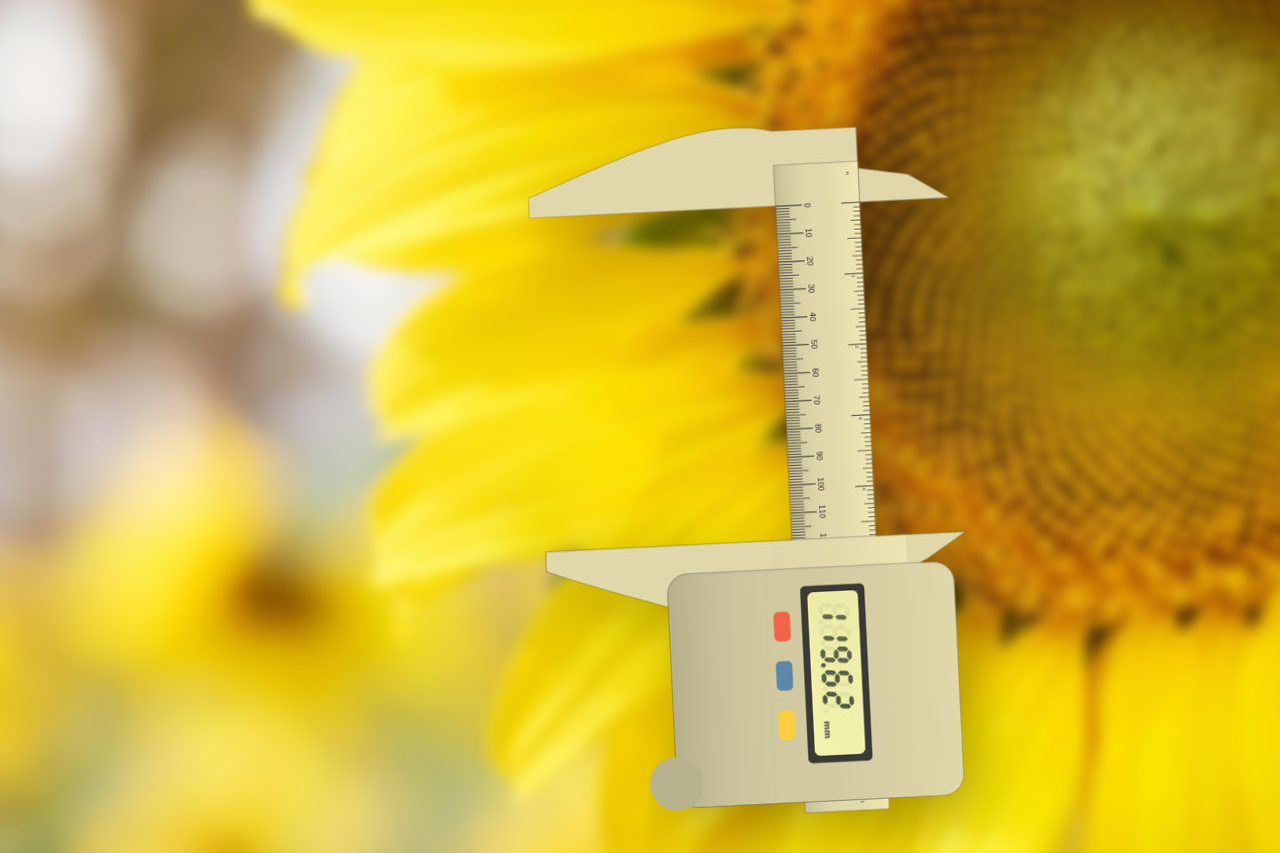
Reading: mm 119.62
